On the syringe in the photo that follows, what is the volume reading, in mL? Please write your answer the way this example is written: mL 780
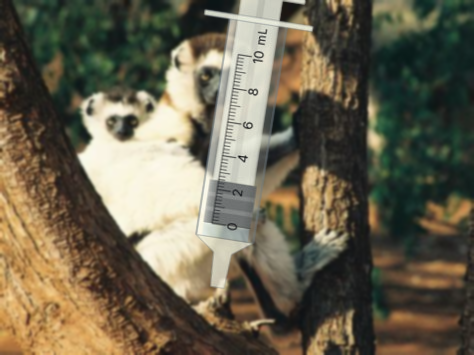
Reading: mL 0
